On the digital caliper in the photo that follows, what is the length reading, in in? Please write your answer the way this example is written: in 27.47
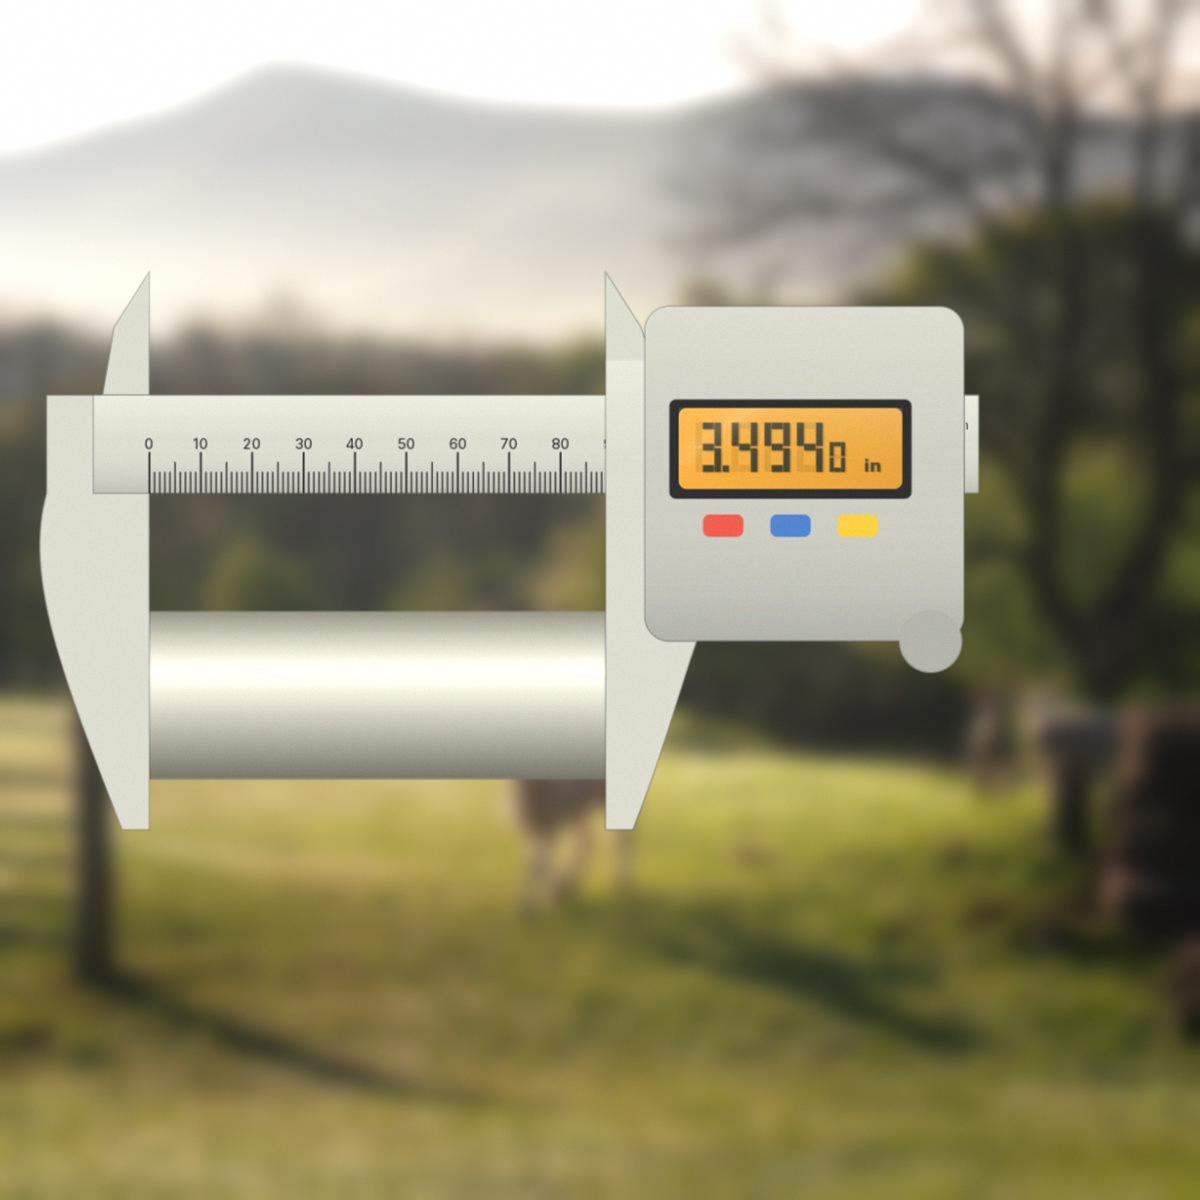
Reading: in 3.4940
